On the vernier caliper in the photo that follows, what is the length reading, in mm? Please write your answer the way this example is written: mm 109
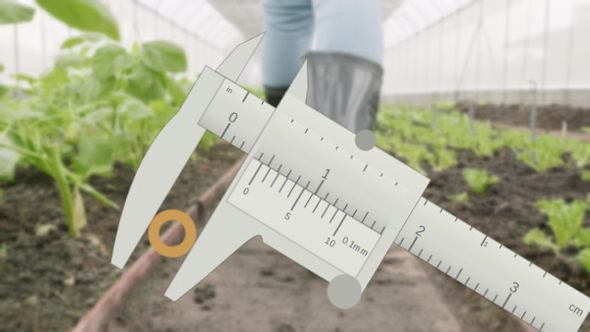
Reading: mm 4.4
